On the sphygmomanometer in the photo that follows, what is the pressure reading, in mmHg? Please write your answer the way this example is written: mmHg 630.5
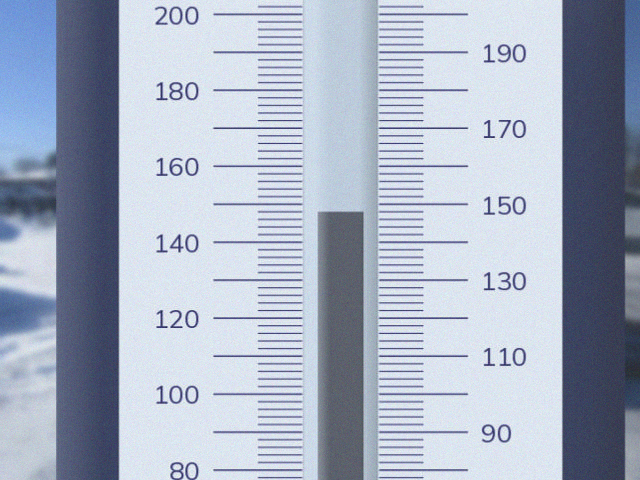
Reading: mmHg 148
